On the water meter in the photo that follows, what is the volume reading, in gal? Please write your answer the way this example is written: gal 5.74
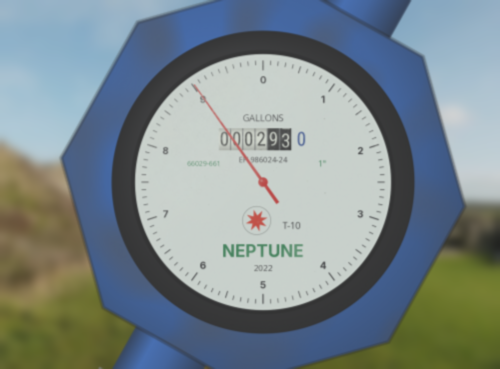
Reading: gal 2929.0
